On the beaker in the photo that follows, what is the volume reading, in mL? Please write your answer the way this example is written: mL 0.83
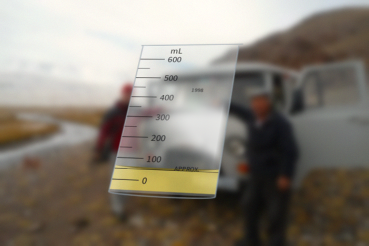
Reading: mL 50
